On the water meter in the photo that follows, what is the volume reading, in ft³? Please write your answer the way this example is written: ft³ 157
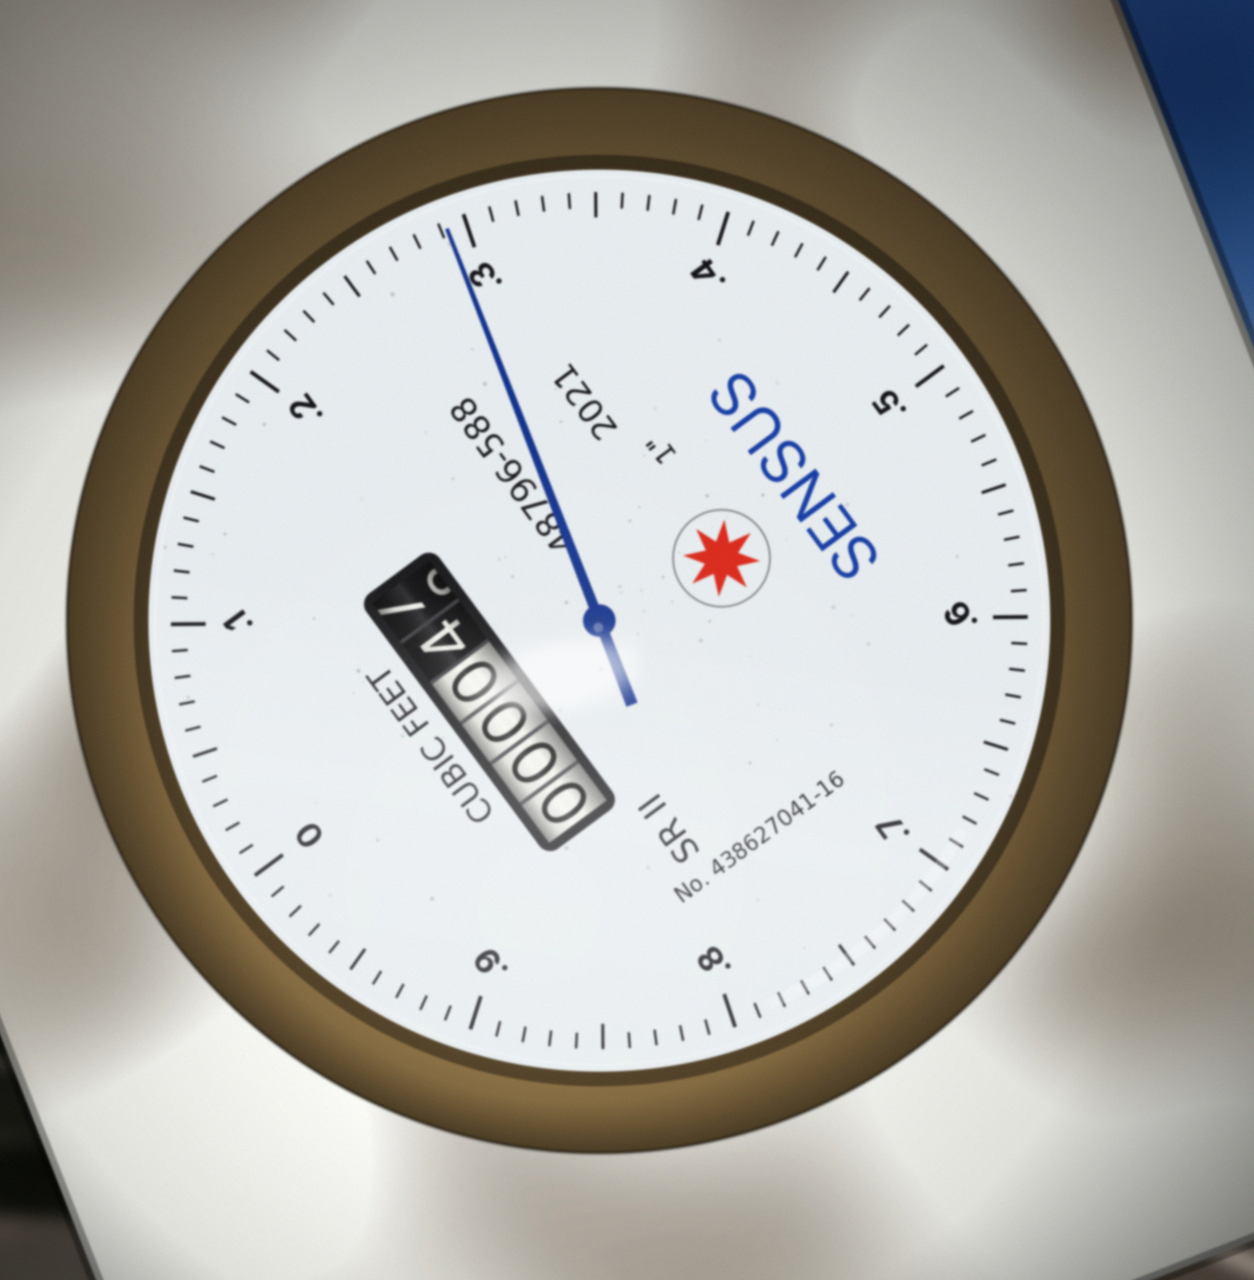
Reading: ft³ 47.29
